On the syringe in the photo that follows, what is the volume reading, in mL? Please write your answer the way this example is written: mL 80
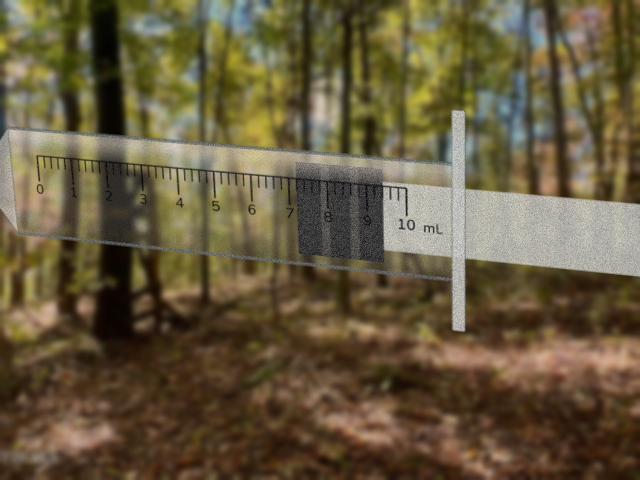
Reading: mL 7.2
